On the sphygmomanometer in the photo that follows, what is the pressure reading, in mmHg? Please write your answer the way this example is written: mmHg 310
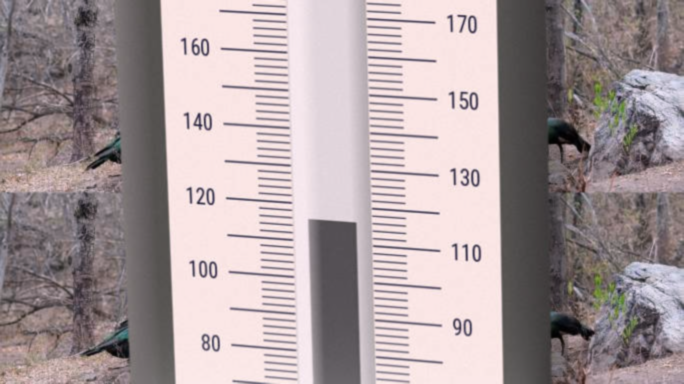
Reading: mmHg 116
